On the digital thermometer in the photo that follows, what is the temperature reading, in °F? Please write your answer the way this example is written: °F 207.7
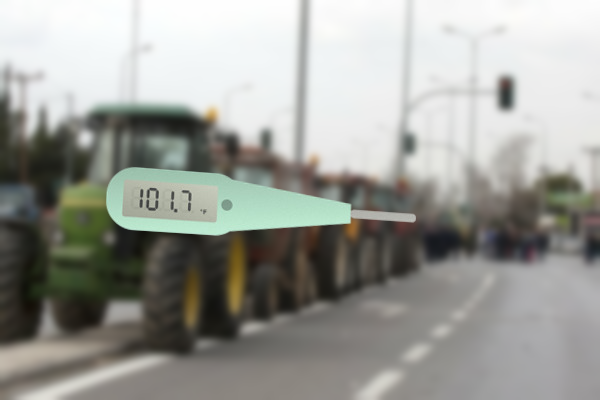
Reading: °F 101.7
